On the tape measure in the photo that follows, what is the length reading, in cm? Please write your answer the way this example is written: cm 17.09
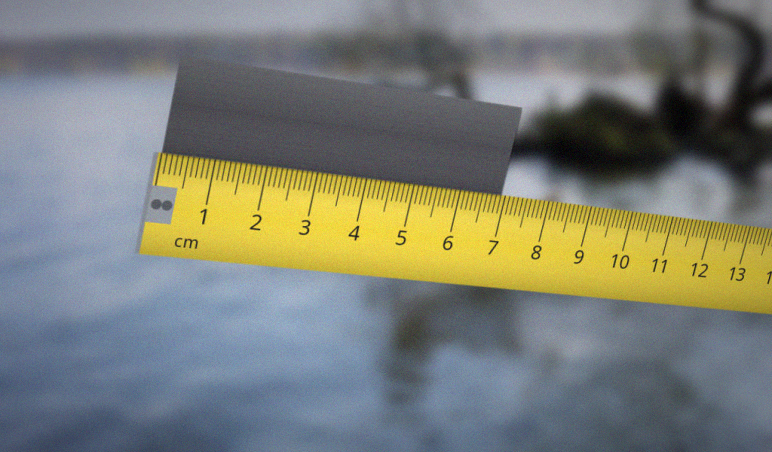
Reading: cm 6.9
